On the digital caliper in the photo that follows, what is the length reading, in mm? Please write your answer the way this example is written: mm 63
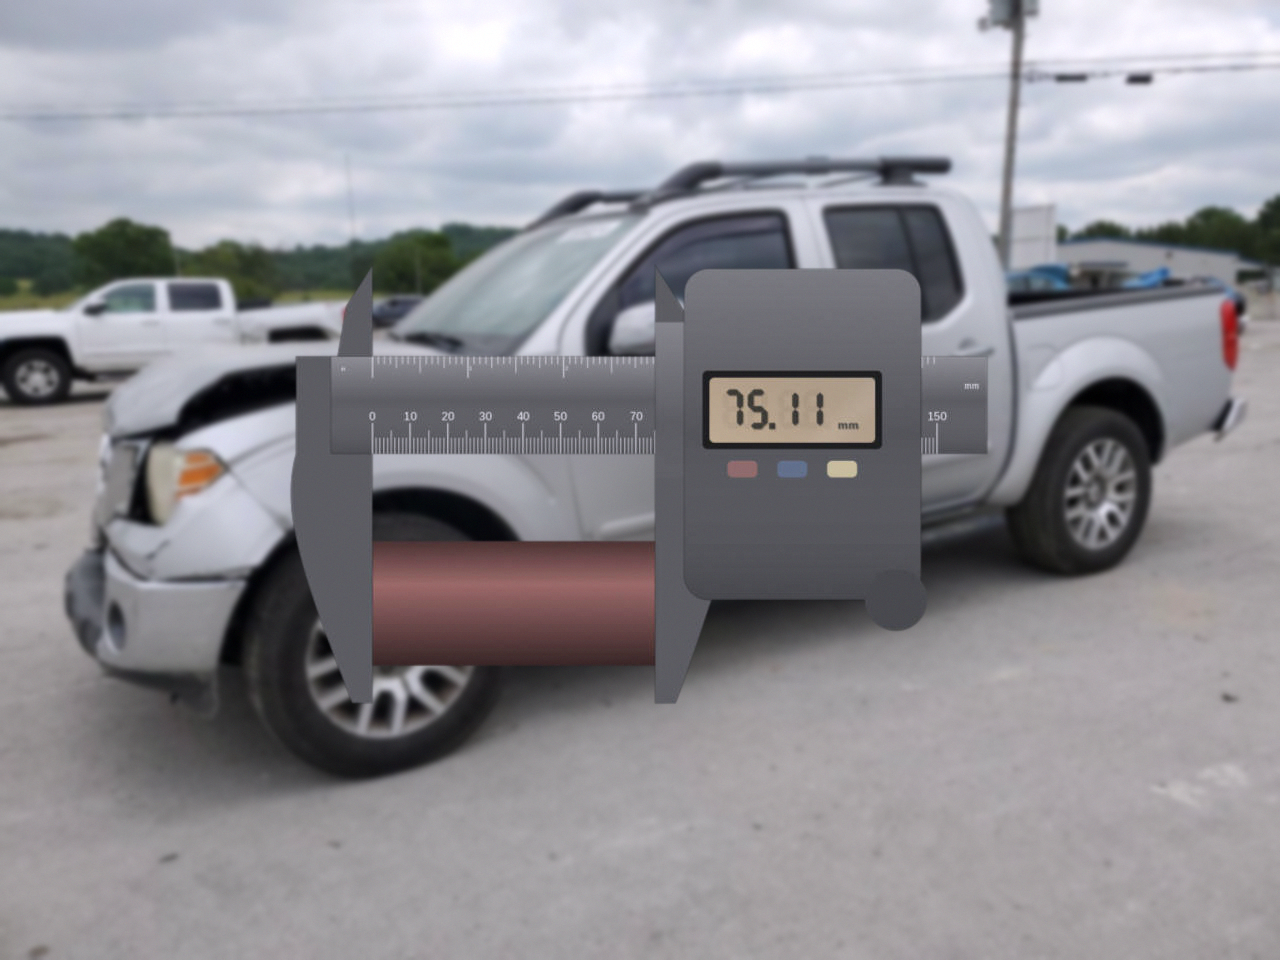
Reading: mm 75.11
